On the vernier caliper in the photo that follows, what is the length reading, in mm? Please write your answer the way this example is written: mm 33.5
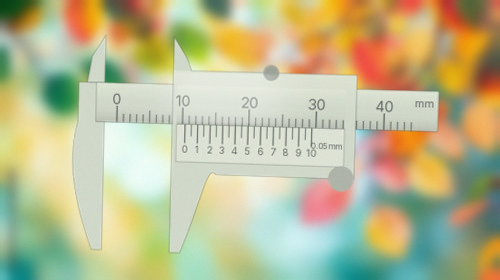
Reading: mm 10.4
